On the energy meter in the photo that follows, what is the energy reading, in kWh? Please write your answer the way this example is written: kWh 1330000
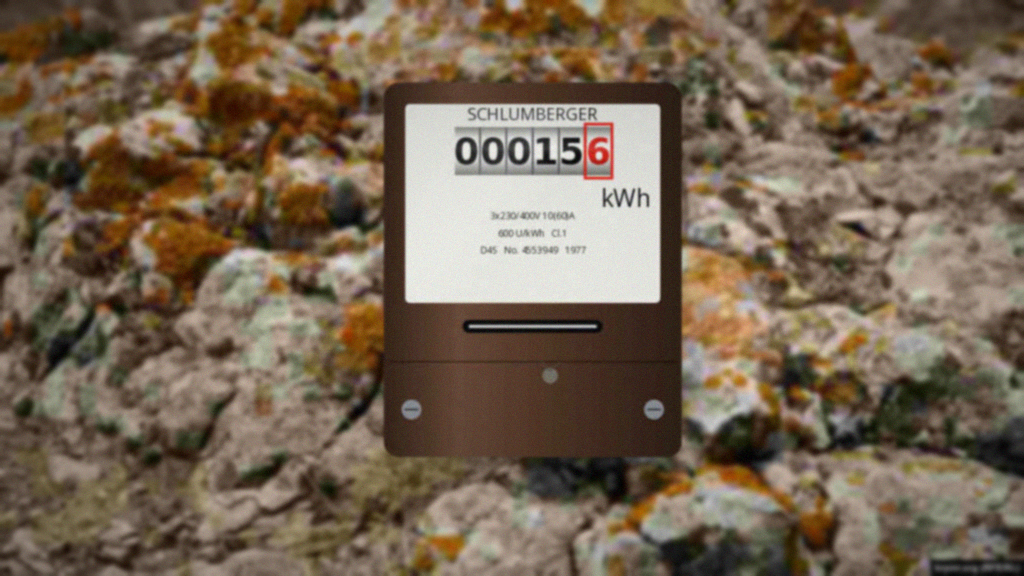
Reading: kWh 15.6
